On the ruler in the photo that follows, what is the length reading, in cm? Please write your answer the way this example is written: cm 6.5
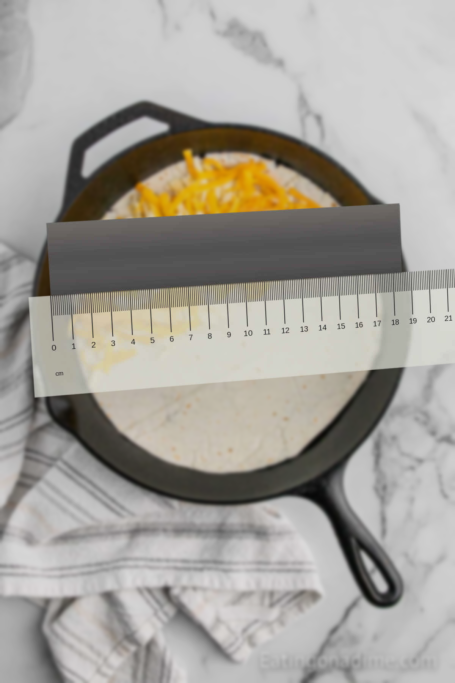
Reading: cm 18.5
